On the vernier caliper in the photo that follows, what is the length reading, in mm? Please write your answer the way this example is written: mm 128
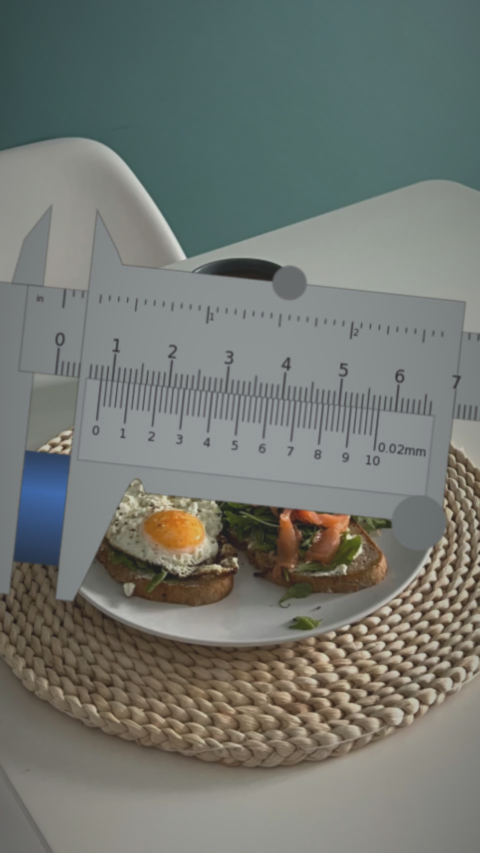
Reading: mm 8.0
